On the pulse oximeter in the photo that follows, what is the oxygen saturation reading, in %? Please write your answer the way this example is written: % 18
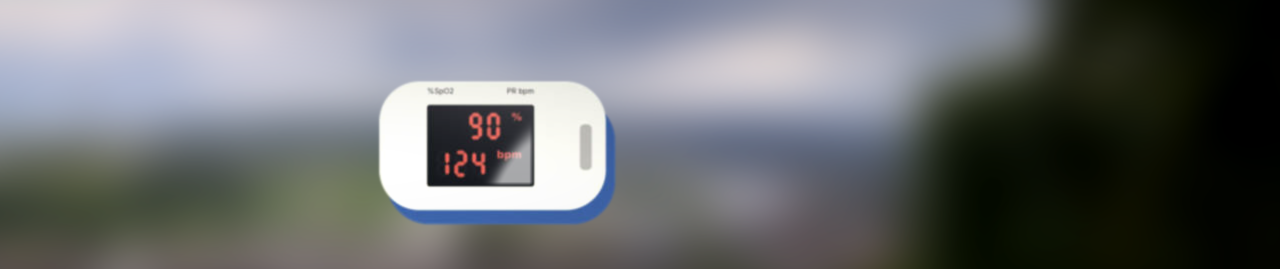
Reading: % 90
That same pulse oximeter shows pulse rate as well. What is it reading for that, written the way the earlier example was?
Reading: bpm 124
